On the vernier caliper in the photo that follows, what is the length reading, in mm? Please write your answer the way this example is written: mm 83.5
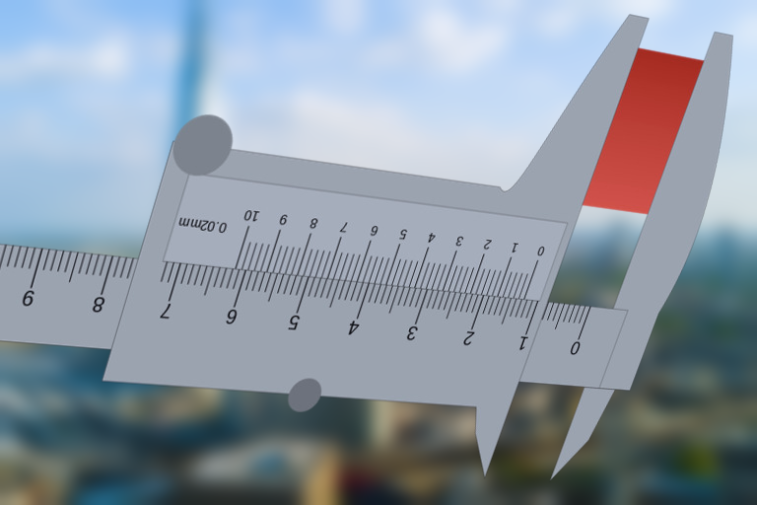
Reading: mm 12.6
